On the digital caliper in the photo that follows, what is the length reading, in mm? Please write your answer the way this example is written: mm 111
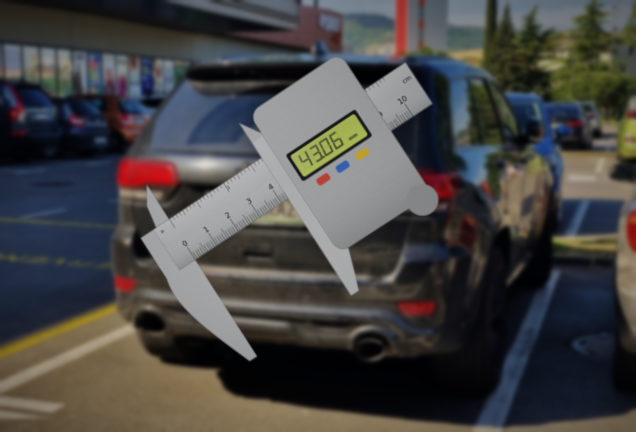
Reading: mm 43.06
